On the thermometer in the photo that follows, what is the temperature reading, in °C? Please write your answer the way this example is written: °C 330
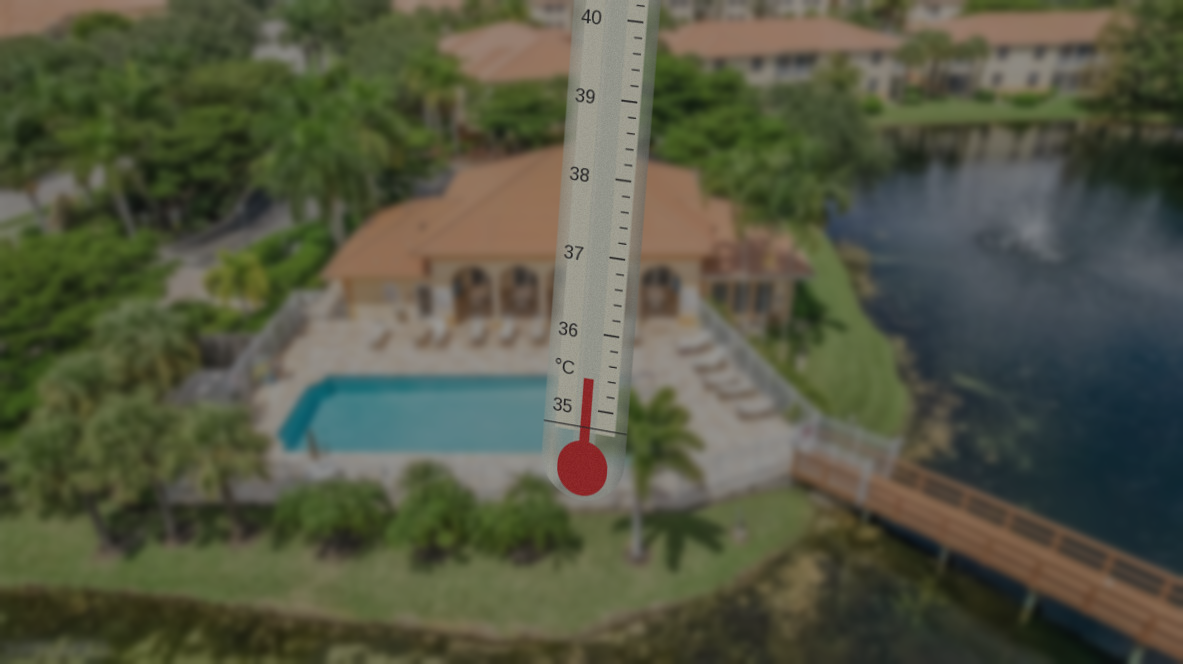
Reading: °C 35.4
